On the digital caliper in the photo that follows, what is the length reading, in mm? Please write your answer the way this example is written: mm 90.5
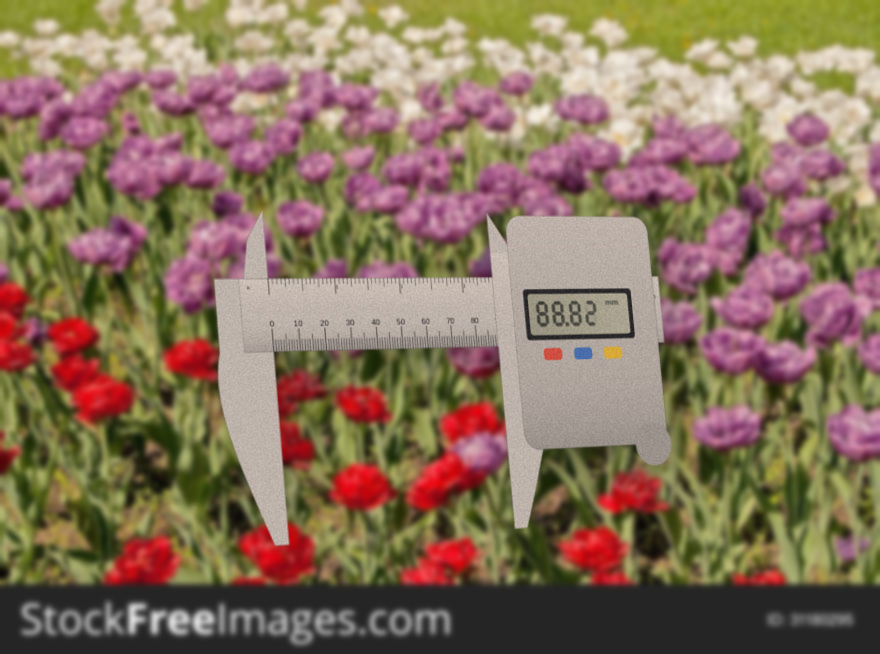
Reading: mm 88.82
